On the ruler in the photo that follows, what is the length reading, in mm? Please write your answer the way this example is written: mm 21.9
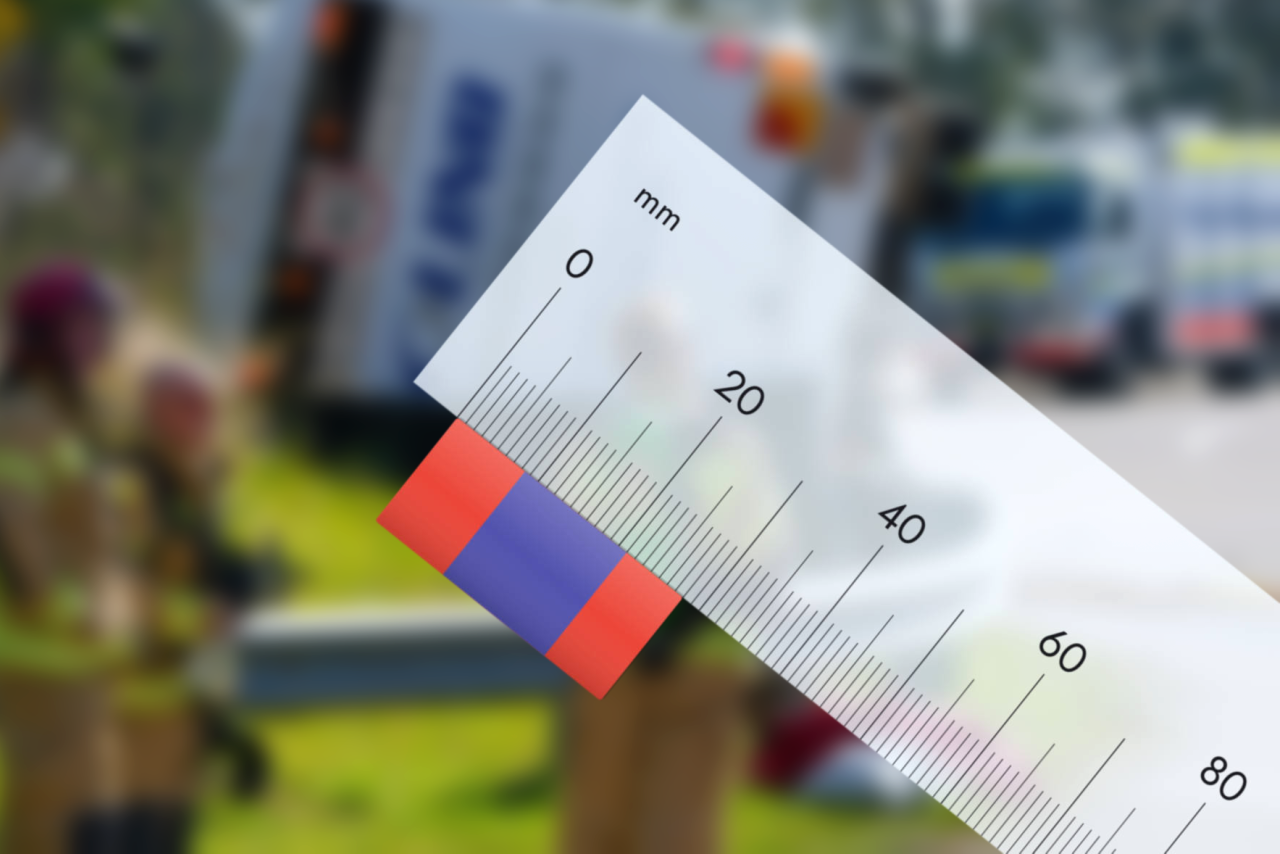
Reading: mm 28
